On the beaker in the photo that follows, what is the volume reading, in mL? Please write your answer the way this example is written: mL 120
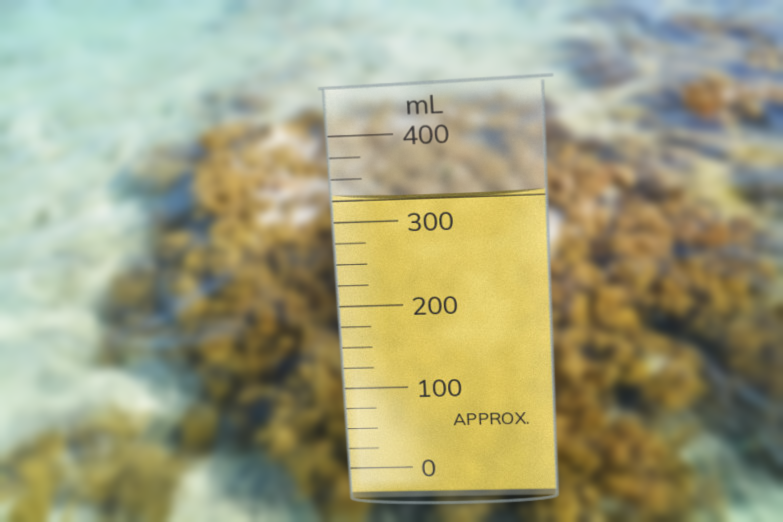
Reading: mL 325
